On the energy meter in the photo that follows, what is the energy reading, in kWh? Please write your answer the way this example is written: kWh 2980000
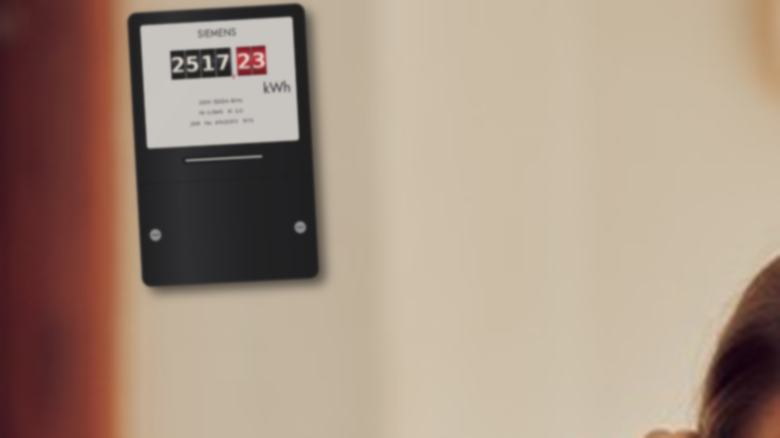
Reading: kWh 2517.23
